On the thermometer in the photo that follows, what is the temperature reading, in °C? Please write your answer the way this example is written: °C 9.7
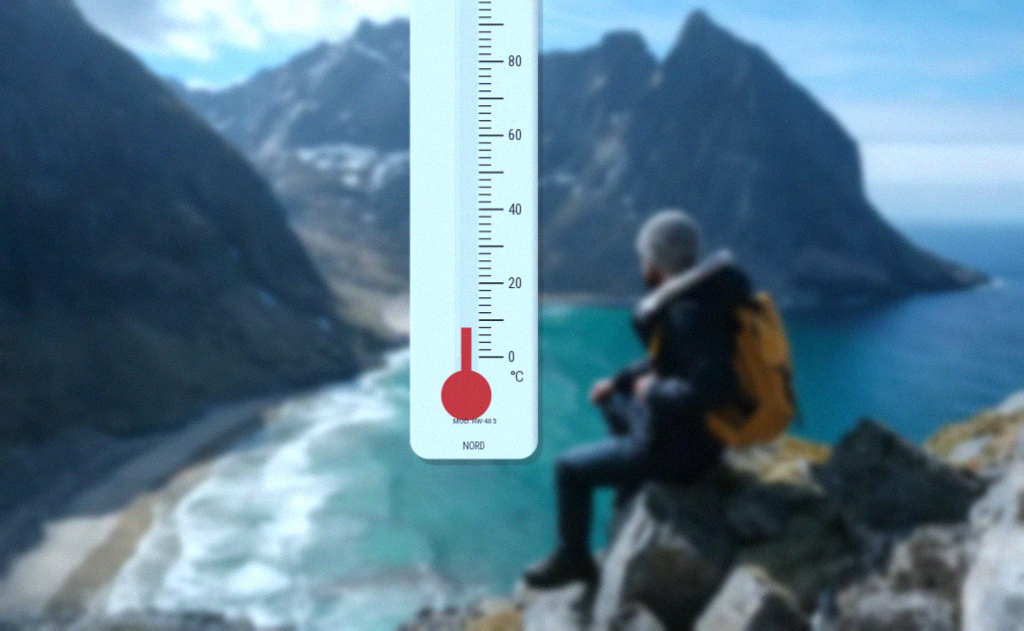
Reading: °C 8
